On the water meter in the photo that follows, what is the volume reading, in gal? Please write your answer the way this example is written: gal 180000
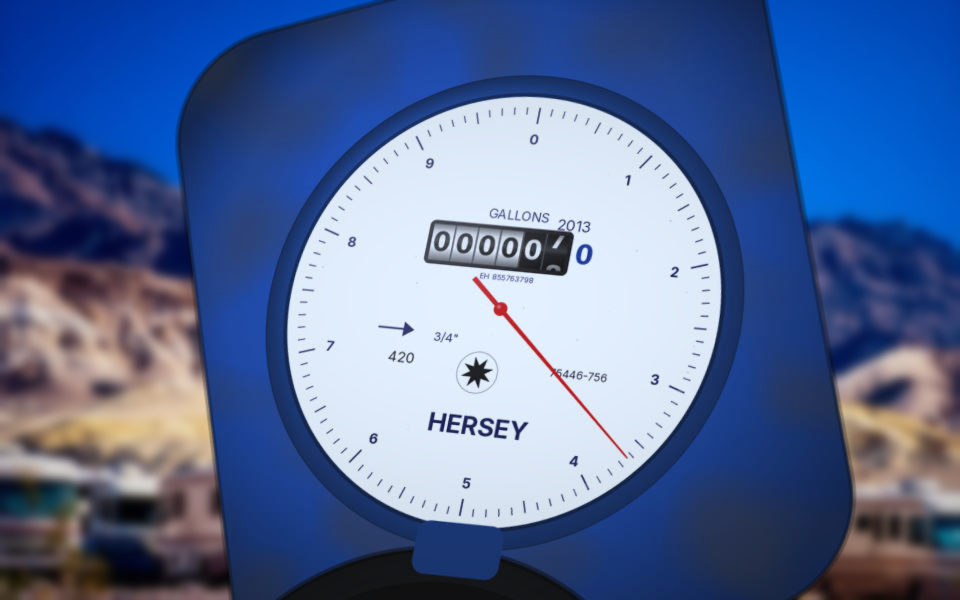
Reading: gal 73.6
